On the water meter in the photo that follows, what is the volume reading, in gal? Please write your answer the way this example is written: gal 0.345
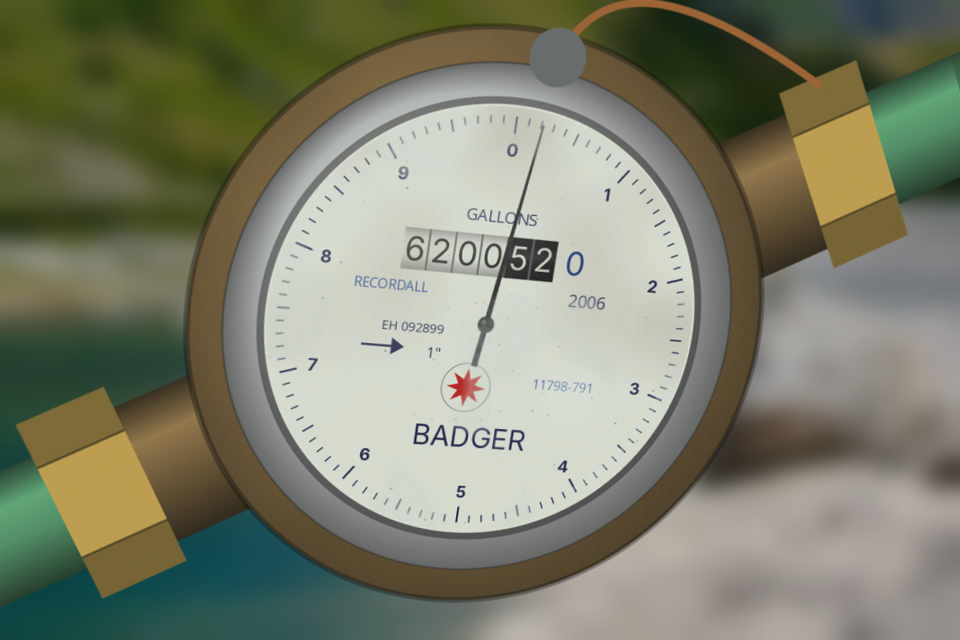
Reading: gal 6200520.2
